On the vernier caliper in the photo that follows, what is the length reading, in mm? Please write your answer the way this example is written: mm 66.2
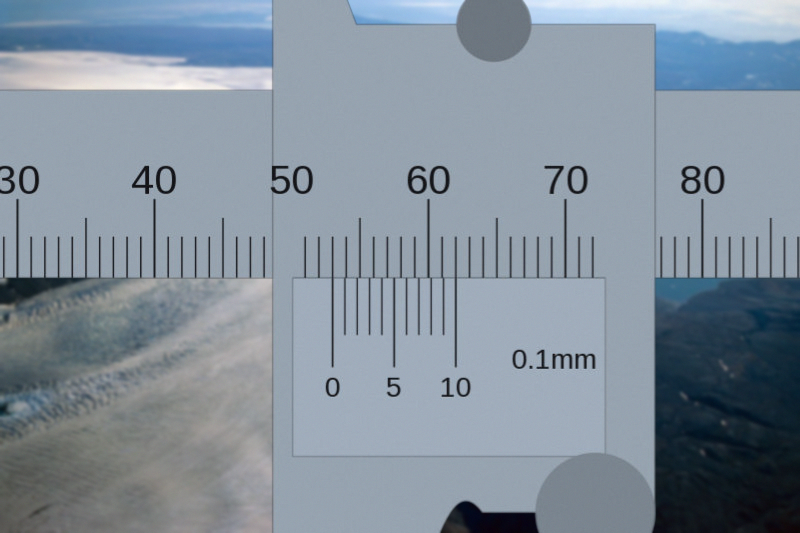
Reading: mm 53.0
